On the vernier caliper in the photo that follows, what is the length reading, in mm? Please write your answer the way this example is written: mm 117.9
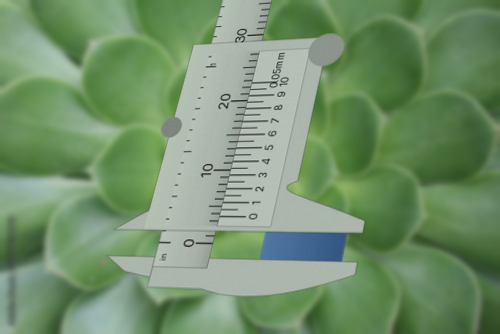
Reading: mm 3.6
